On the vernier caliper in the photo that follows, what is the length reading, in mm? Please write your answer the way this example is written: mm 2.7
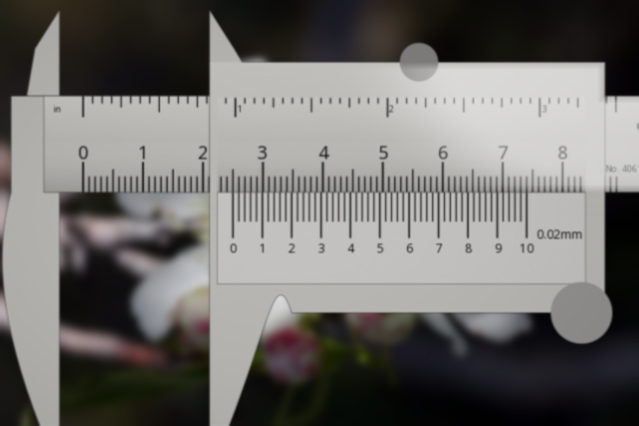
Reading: mm 25.0
